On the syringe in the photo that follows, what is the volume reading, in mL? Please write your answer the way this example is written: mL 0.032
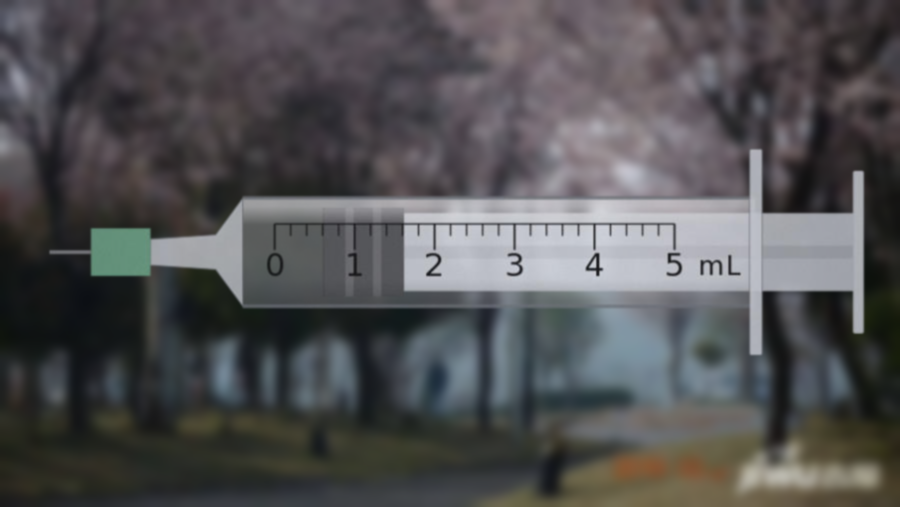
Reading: mL 0.6
